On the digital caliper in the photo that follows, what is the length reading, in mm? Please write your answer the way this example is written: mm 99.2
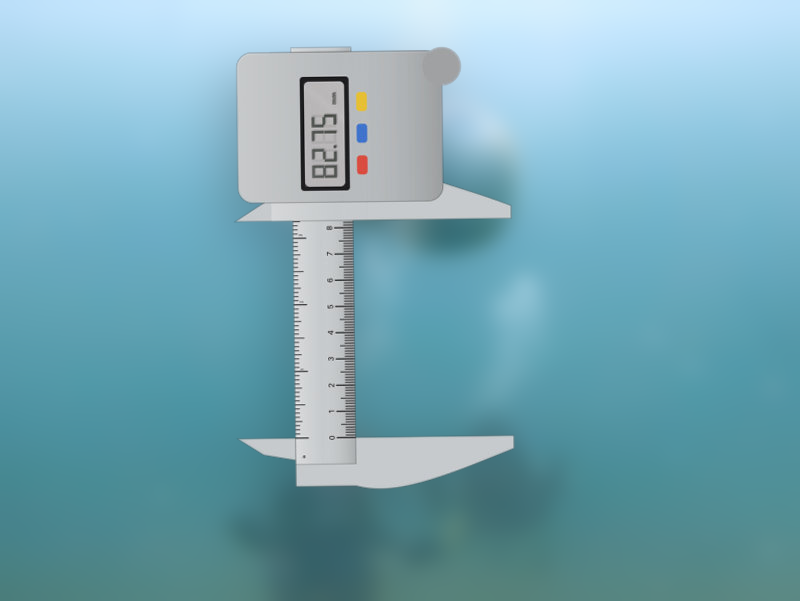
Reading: mm 82.75
